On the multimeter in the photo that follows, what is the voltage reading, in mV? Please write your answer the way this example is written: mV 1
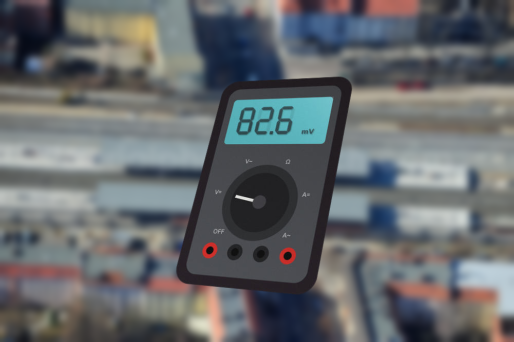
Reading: mV 82.6
